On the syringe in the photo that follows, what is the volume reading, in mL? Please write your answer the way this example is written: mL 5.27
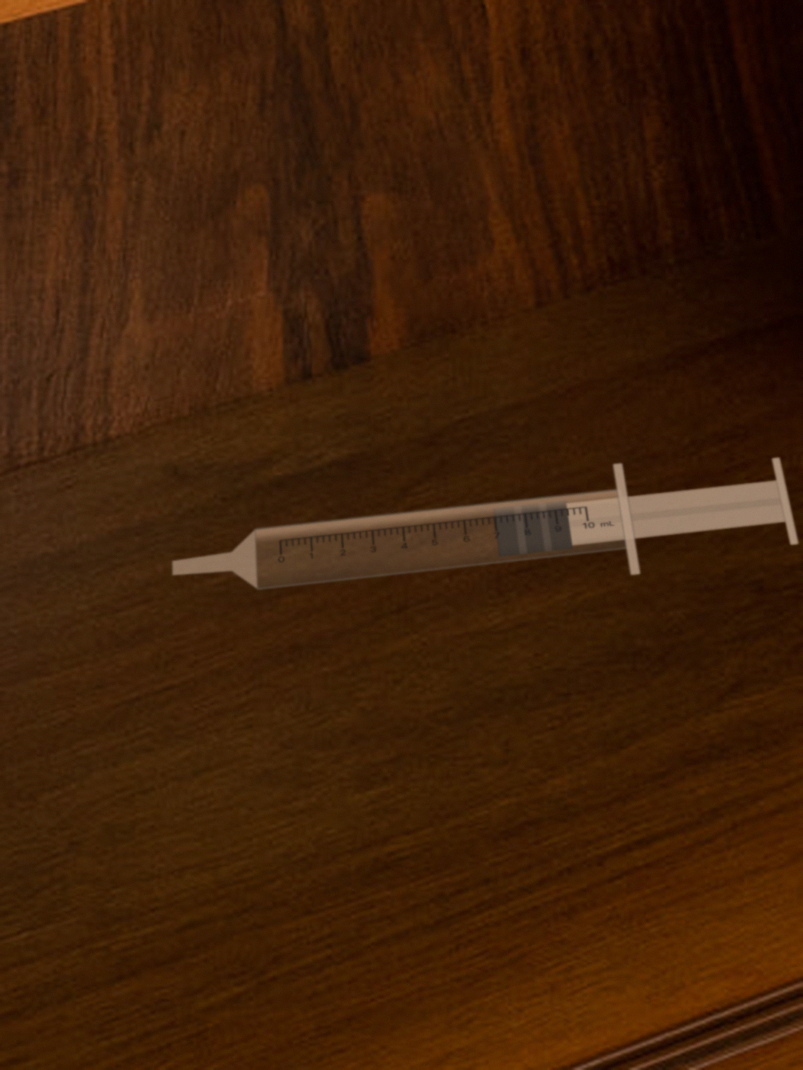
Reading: mL 7
